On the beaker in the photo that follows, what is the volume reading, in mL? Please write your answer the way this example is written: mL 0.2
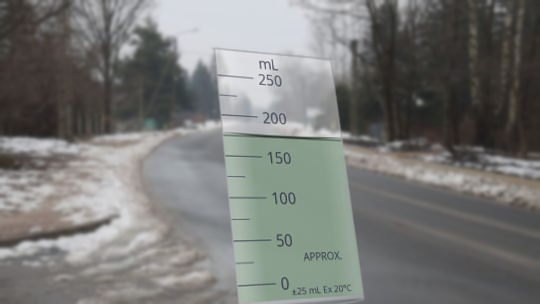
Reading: mL 175
